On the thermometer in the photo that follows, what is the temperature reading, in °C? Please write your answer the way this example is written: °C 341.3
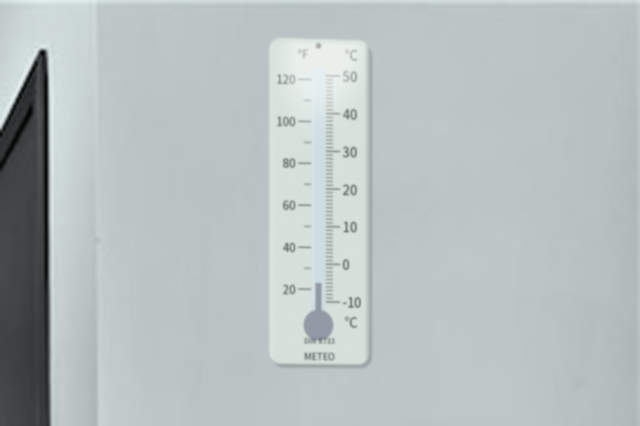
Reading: °C -5
